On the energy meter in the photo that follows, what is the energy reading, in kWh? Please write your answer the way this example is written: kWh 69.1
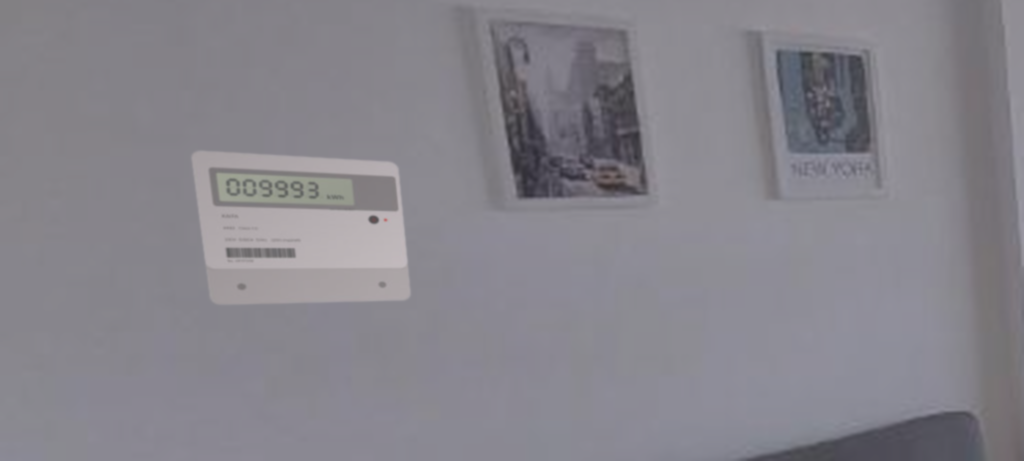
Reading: kWh 9993
